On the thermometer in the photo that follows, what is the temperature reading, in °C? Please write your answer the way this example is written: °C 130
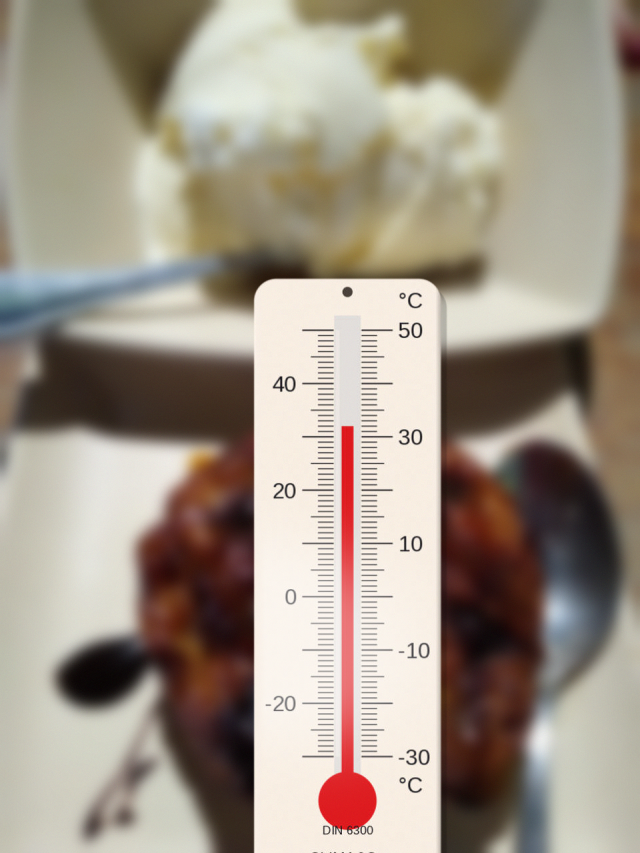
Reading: °C 32
